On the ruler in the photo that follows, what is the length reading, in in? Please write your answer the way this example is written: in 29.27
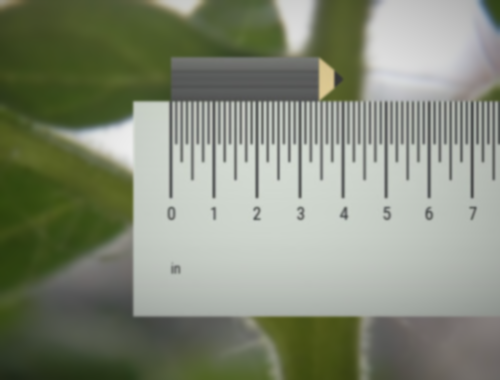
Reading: in 4
